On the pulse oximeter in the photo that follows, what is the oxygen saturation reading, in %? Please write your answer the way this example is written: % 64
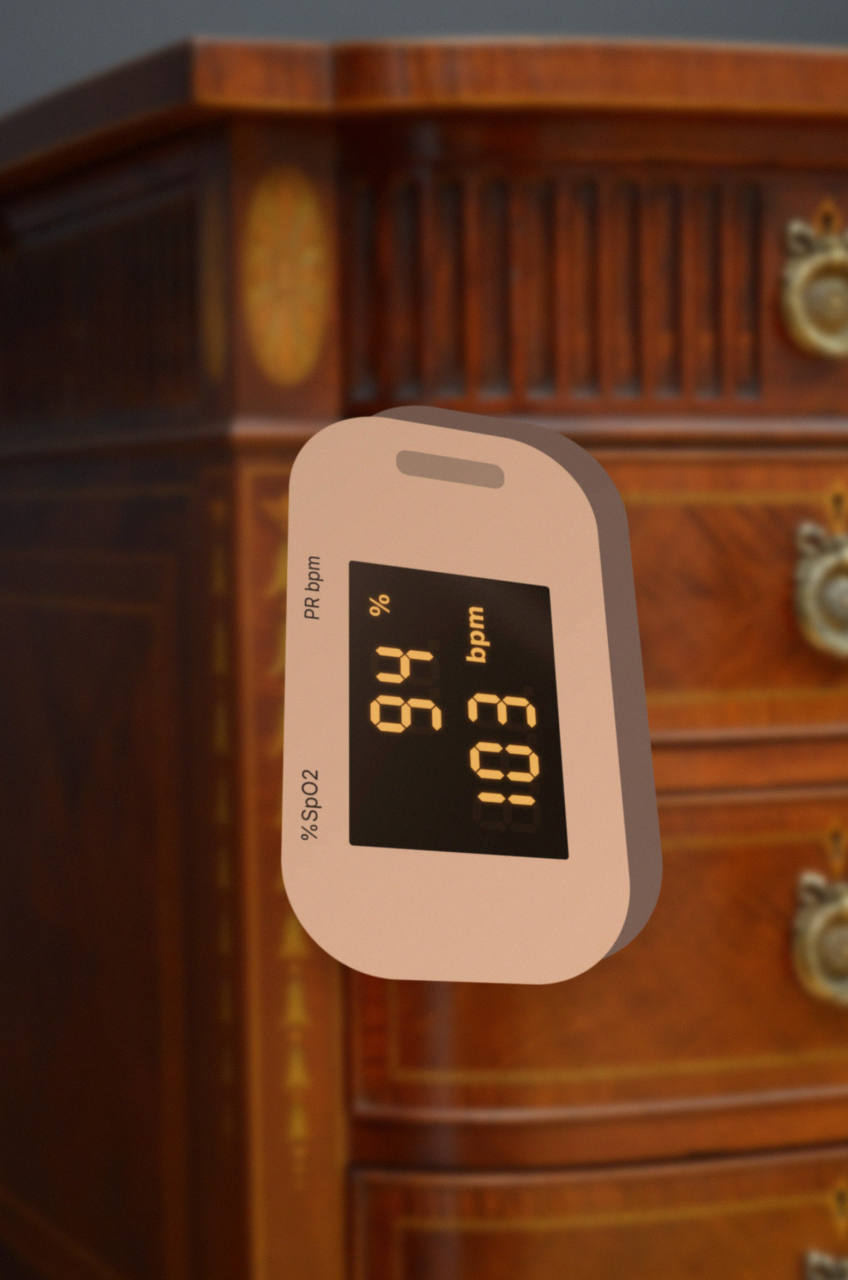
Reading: % 94
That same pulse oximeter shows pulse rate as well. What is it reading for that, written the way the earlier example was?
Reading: bpm 103
